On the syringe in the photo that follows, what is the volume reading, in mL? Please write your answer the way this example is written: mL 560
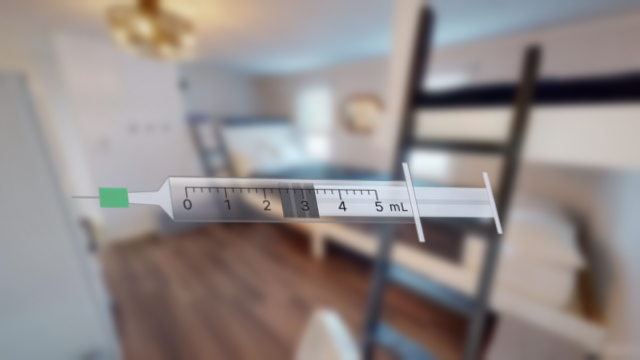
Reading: mL 2.4
